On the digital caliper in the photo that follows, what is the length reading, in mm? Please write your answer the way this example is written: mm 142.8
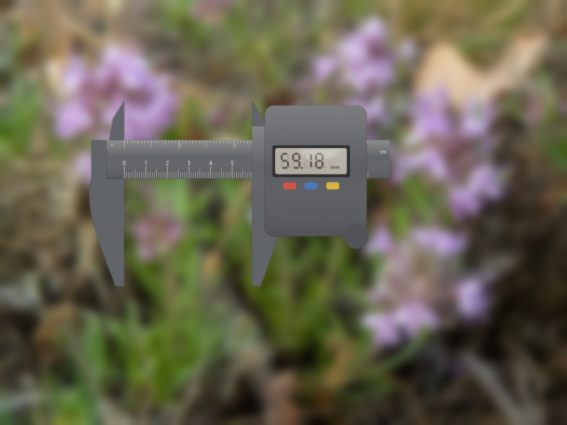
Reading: mm 59.18
